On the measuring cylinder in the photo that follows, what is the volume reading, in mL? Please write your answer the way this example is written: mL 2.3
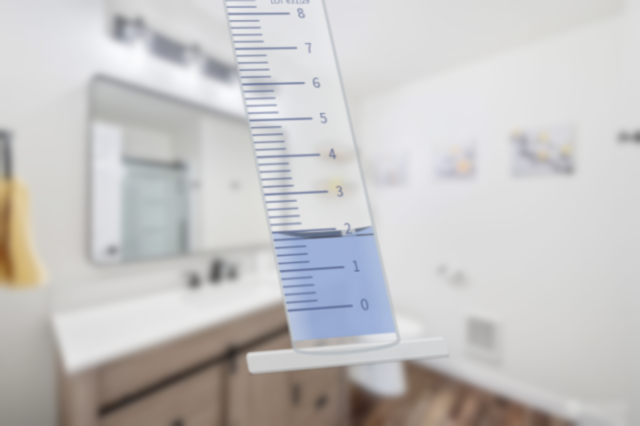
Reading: mL 1.8
